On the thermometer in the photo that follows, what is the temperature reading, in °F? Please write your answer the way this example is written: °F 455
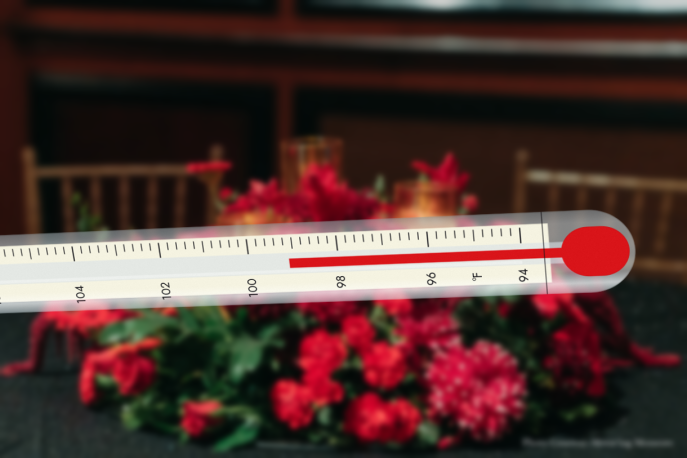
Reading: °F 99.1
